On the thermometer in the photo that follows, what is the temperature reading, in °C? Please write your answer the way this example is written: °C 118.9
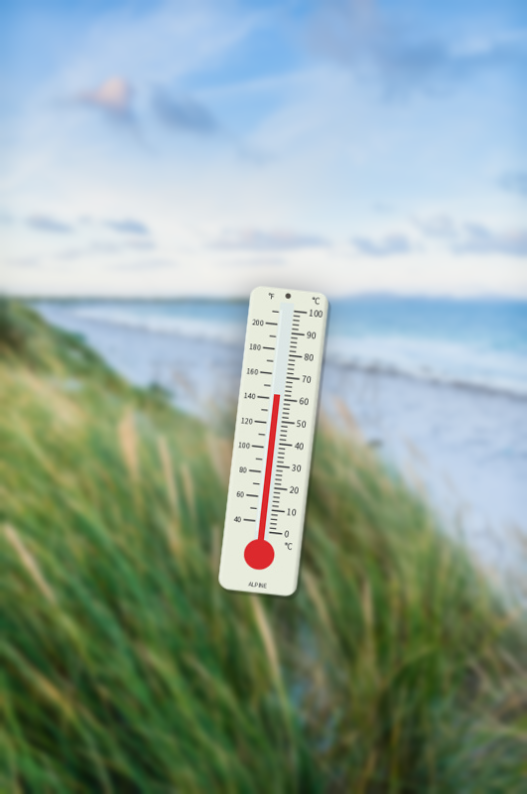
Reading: °C 62
